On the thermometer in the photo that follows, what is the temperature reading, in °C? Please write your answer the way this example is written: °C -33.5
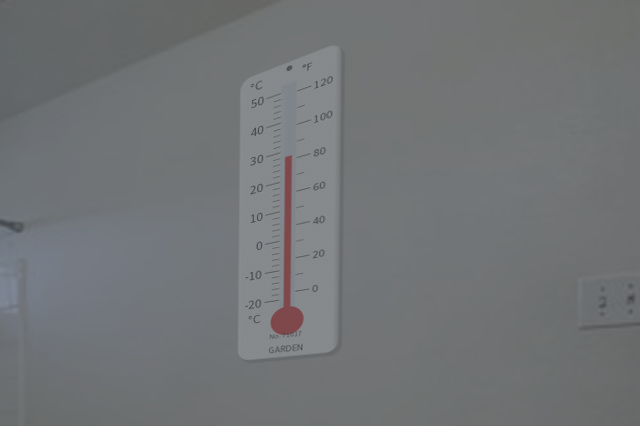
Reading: °C 28
